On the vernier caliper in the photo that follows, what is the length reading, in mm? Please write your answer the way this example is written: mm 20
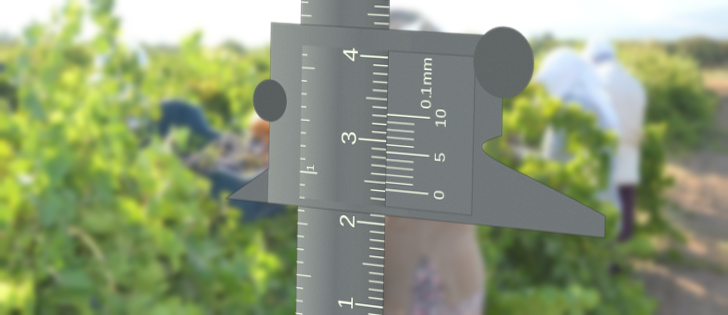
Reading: mm 24.2
